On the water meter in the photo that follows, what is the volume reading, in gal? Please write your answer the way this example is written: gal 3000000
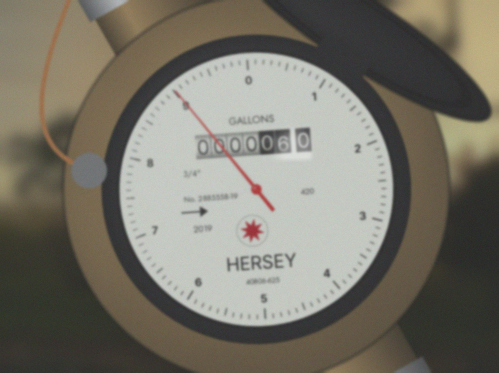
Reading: gal 59.0
